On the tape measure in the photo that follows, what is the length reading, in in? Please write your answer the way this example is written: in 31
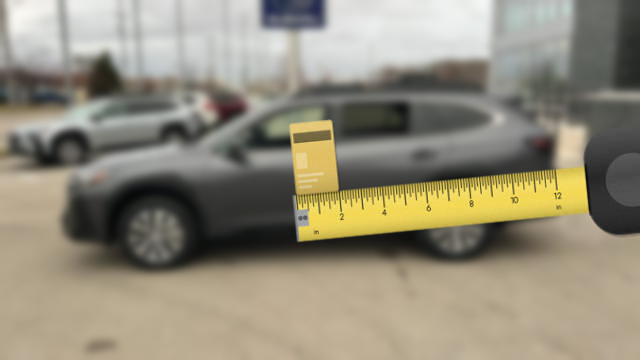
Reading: in 2
